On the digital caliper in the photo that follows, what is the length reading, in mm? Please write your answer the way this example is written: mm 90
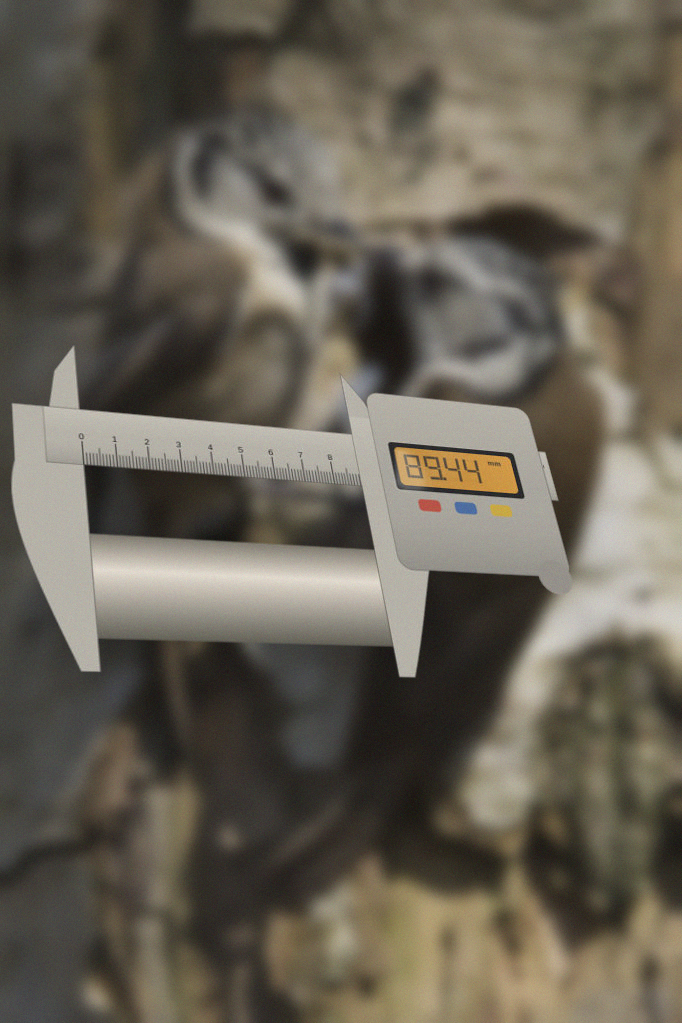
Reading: mm 89.44
